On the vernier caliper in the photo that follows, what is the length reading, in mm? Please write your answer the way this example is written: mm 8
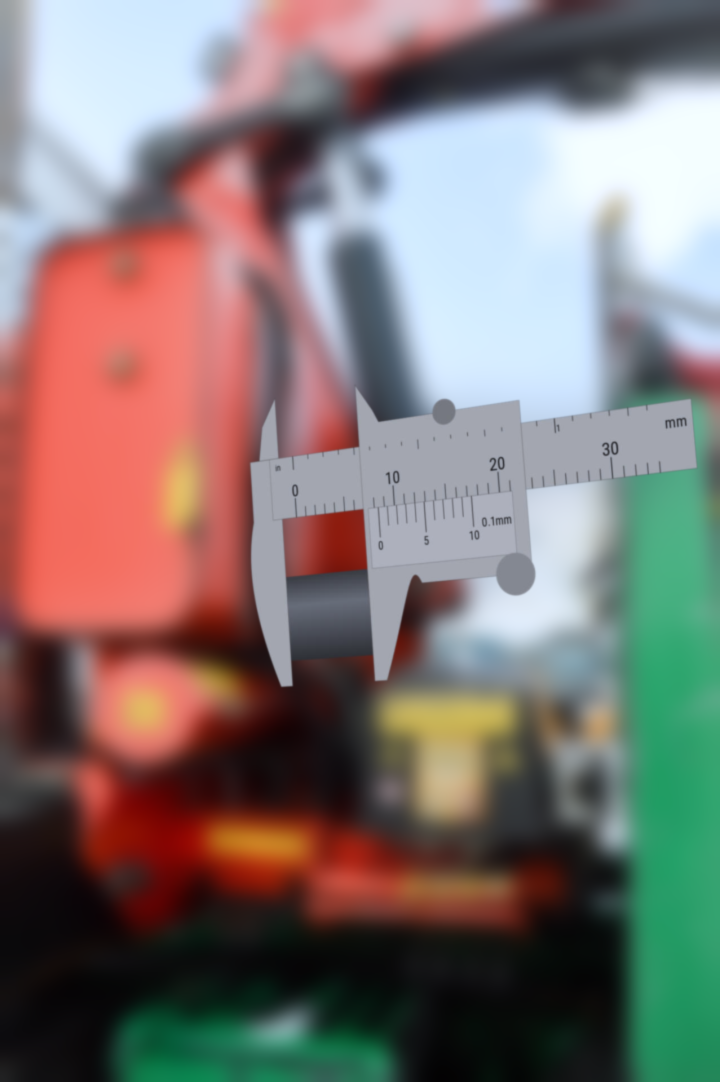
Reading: mm 8.4
